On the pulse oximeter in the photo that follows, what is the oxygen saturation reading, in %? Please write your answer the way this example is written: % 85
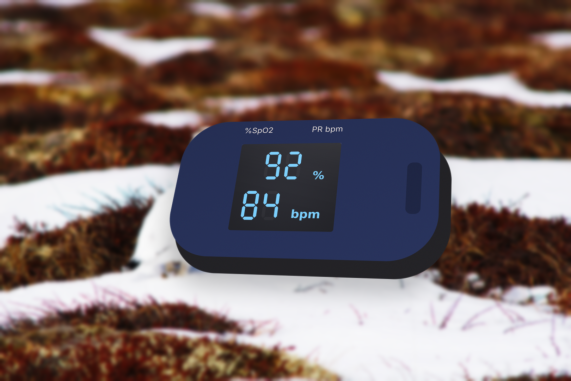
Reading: % 92
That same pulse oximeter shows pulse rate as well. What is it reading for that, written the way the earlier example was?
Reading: bpm 84
